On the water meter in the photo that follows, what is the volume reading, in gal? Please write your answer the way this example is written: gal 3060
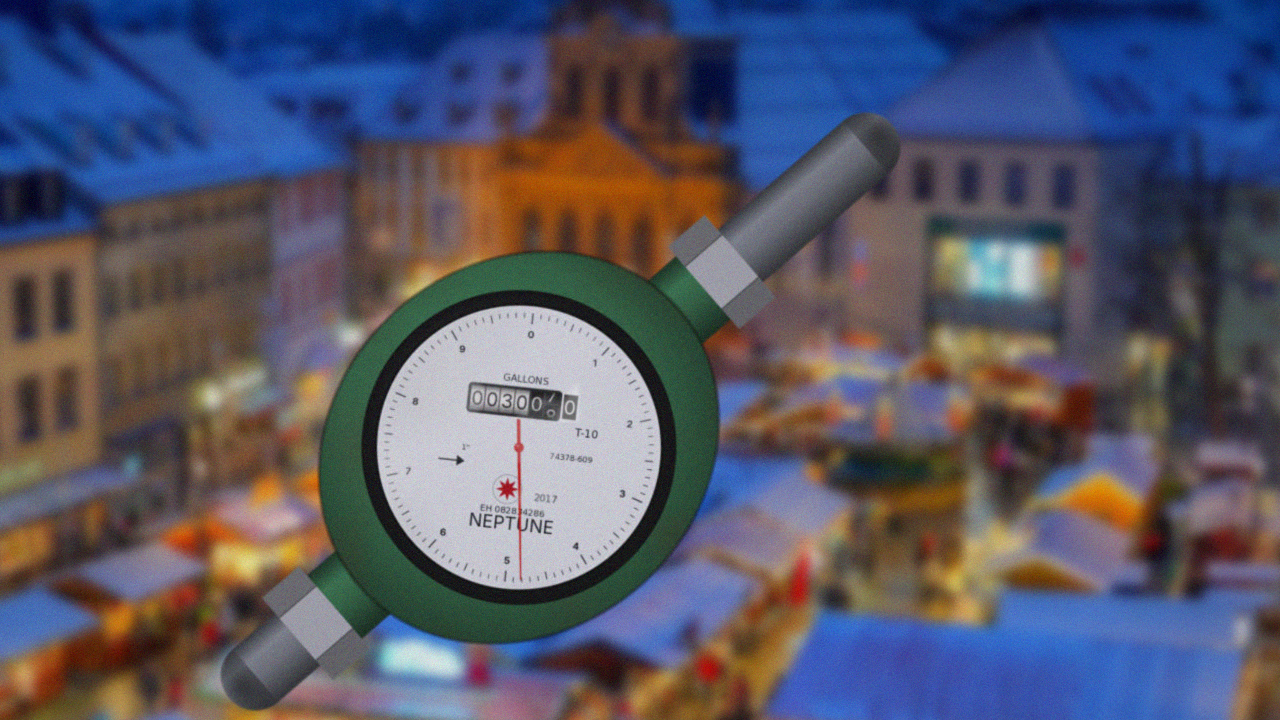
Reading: gal 30074.8
